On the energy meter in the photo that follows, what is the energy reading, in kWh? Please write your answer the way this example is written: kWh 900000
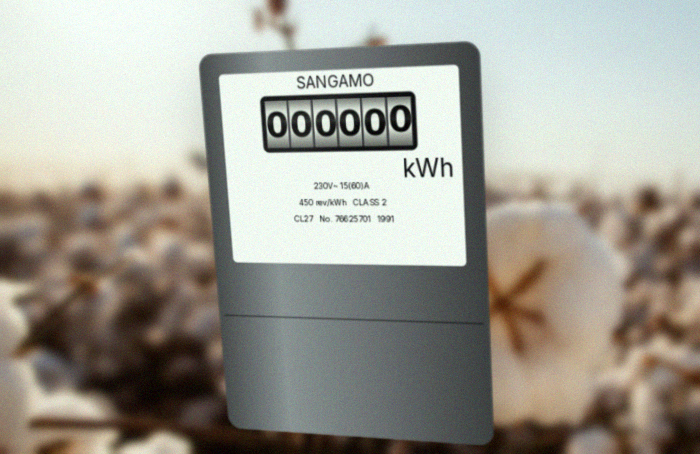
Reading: kWh 0
